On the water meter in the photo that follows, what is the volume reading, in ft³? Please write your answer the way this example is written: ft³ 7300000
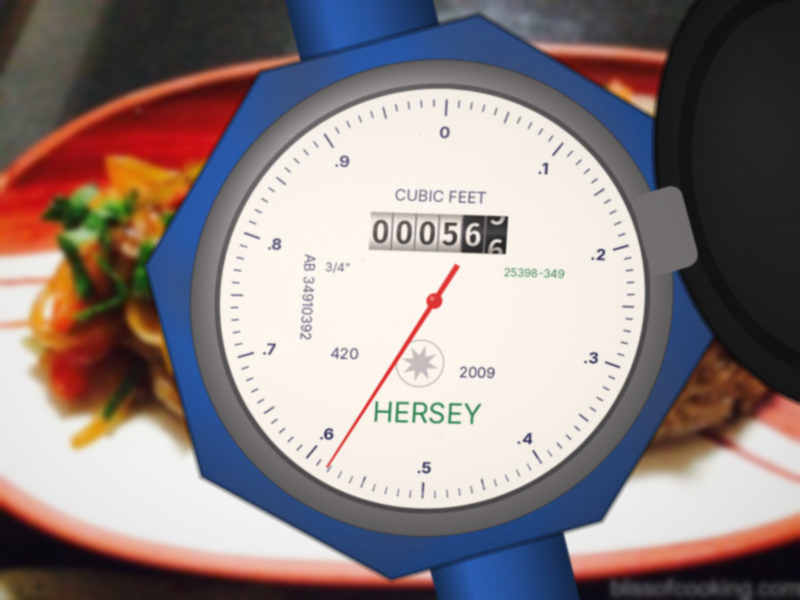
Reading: ft³ 565.58
